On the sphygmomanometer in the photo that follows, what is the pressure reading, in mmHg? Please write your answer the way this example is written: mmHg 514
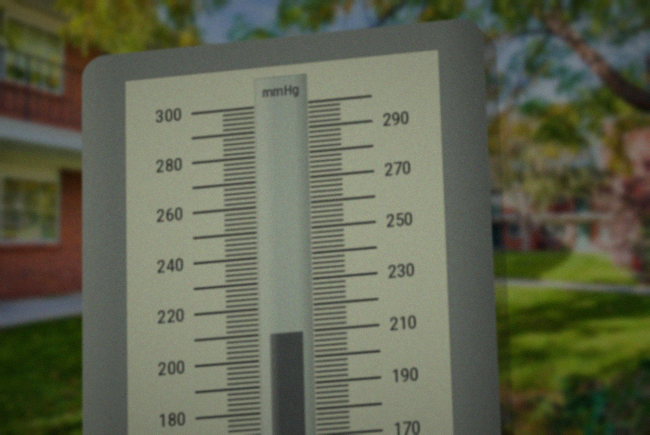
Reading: mmHg 210
